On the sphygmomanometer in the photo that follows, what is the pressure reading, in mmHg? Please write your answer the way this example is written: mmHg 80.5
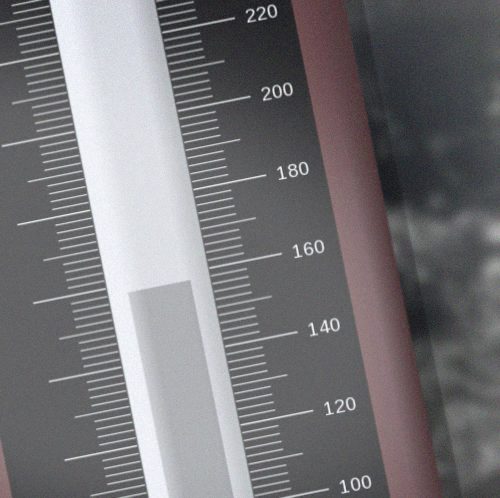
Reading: mmHg 158
